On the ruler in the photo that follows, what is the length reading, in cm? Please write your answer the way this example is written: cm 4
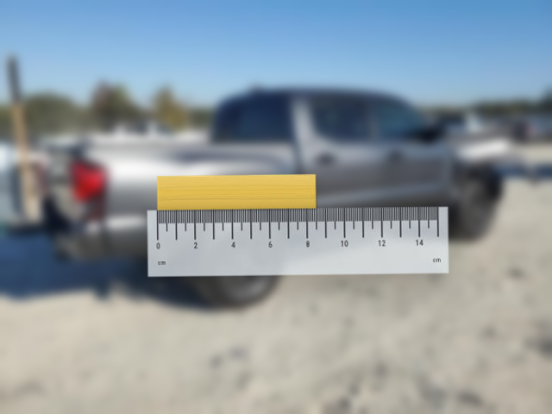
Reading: cm 8.5
